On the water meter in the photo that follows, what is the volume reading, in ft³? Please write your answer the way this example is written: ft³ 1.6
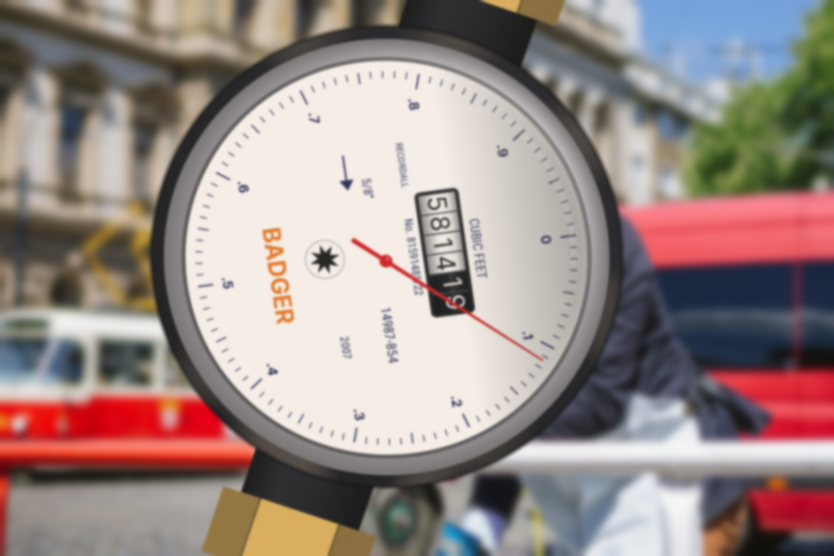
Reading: ft³ 581419.11
